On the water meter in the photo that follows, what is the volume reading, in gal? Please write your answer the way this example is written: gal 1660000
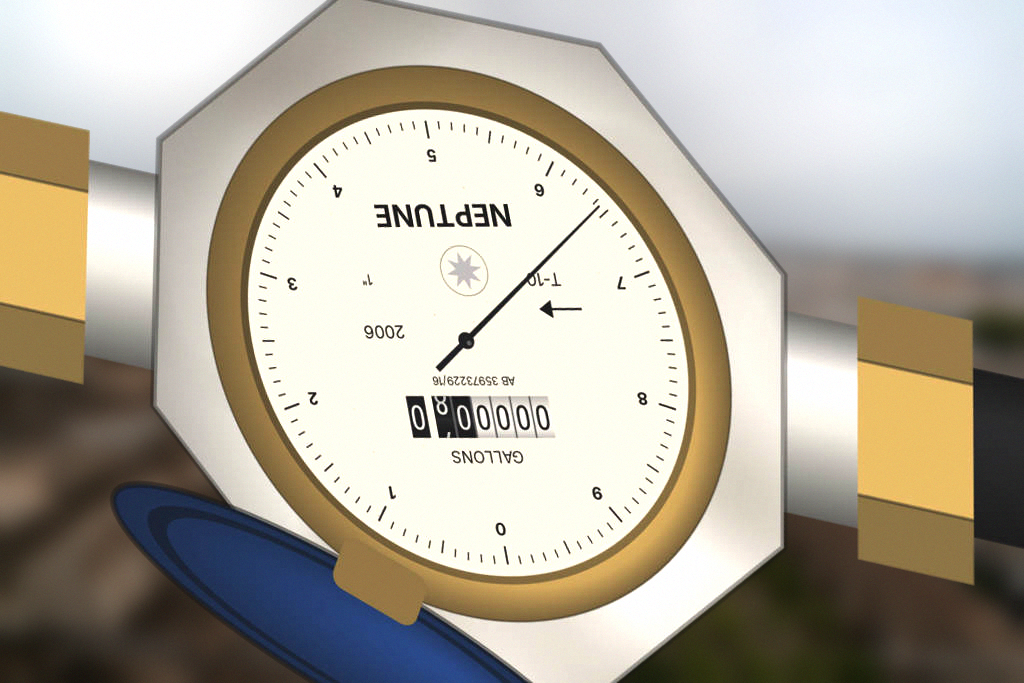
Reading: gal 76.4
